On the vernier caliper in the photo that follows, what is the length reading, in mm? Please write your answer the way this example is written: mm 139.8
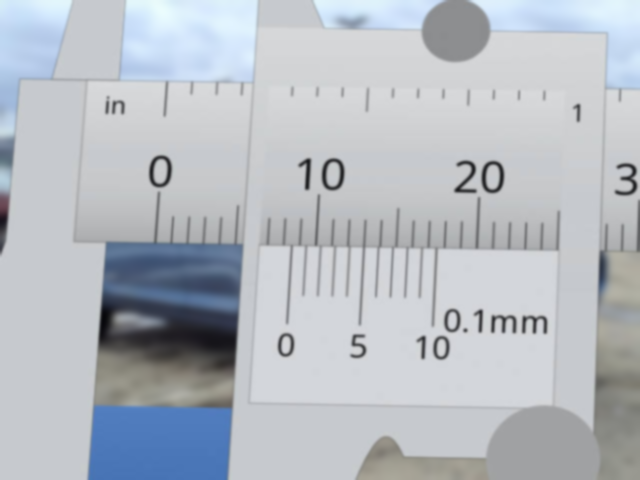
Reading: mm 8.5
